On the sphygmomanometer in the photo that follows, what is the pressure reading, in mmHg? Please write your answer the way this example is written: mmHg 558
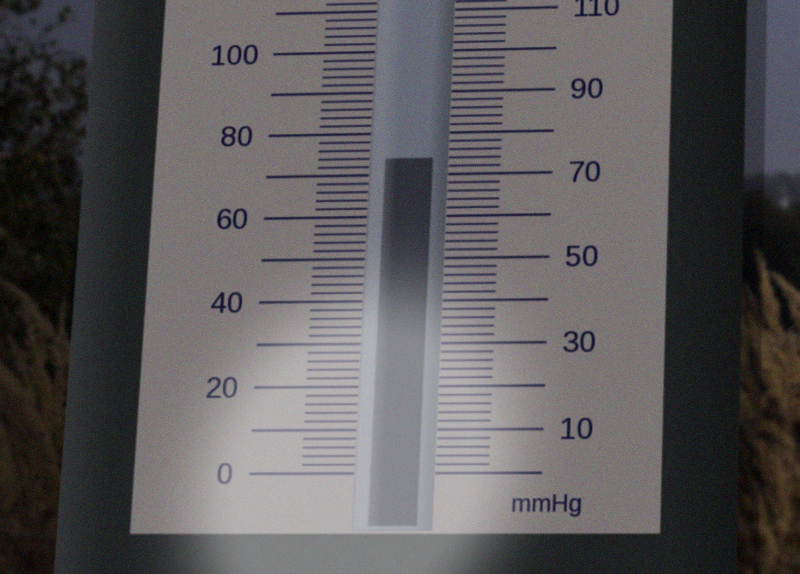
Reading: mmHg 74
